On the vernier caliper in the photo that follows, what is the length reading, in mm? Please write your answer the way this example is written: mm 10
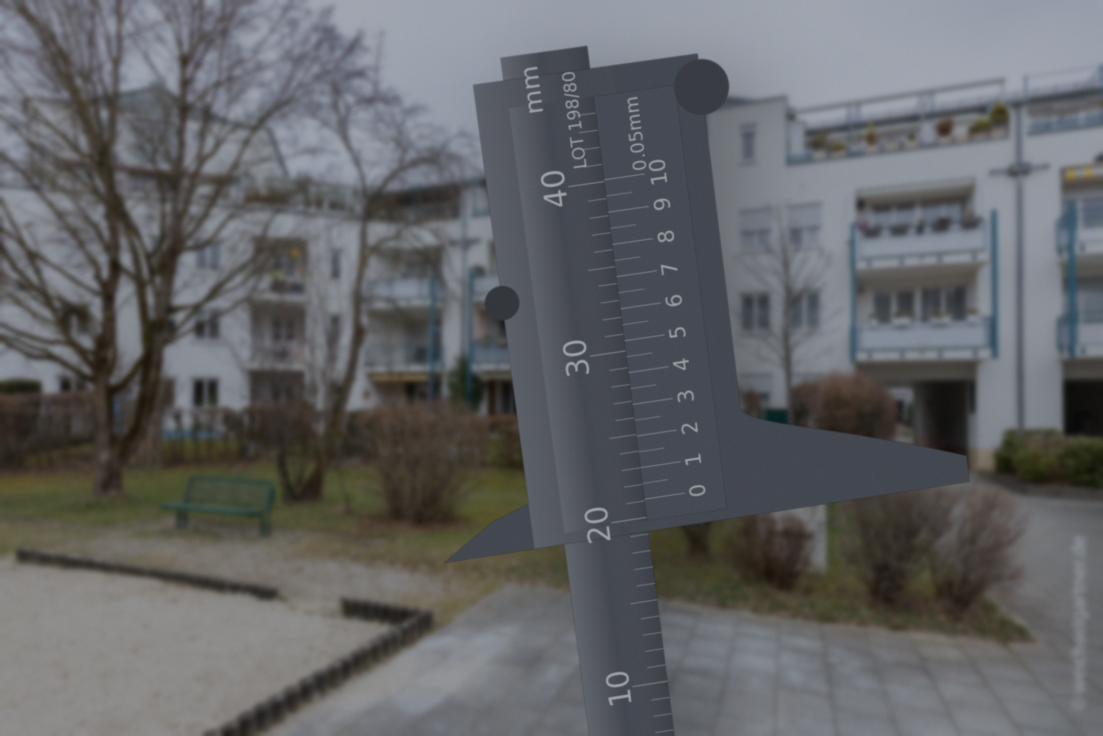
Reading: mm 21.1
